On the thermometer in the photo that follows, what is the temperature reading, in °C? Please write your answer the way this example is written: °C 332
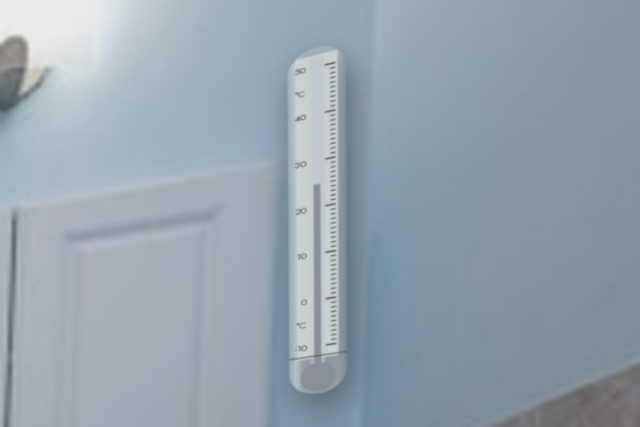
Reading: °C 25
